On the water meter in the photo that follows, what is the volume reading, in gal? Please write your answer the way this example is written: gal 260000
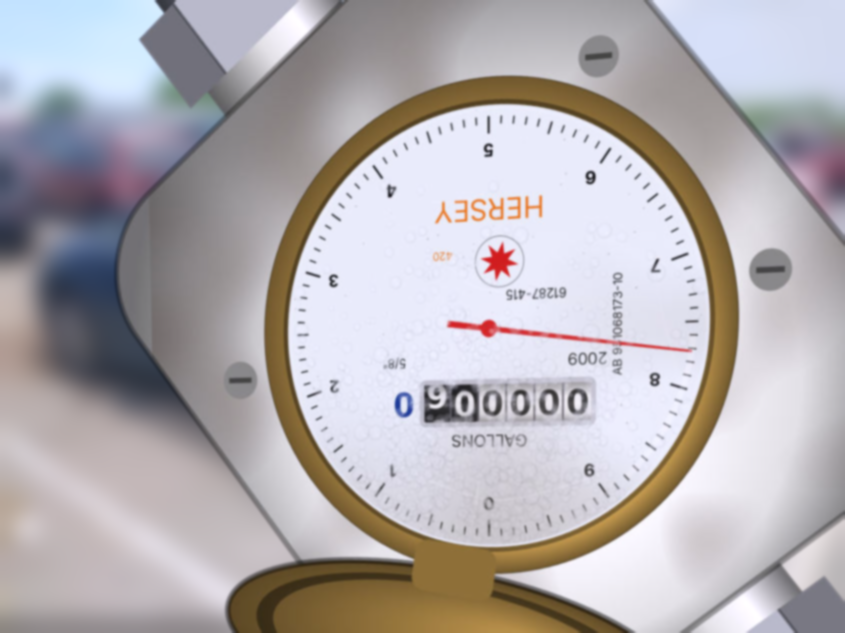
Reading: gal 57.7
